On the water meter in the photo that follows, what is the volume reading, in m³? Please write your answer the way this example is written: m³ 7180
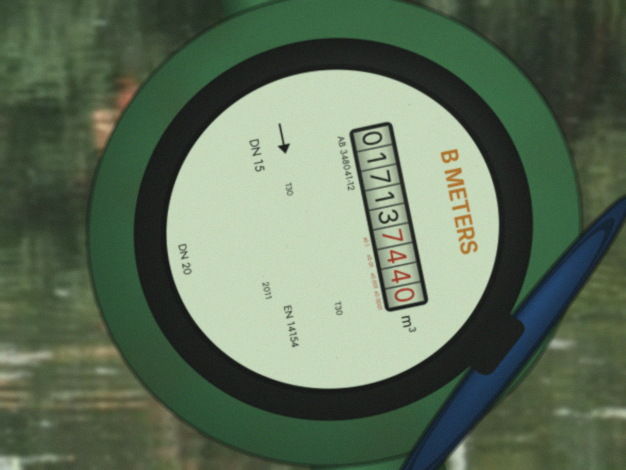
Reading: m³ 1713.7440
